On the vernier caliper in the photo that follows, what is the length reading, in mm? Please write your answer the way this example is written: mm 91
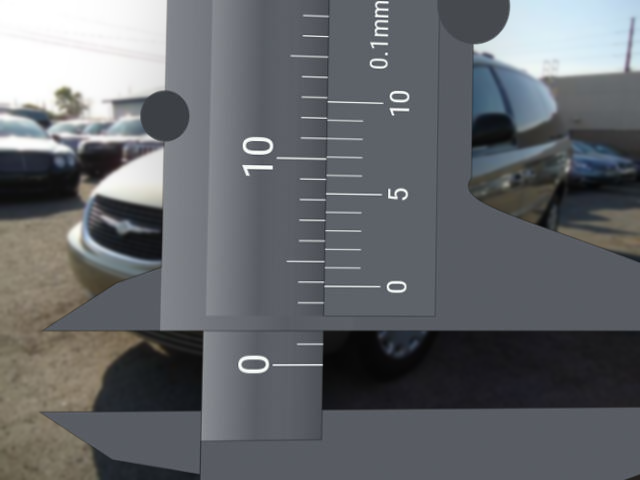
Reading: mm 3.8
